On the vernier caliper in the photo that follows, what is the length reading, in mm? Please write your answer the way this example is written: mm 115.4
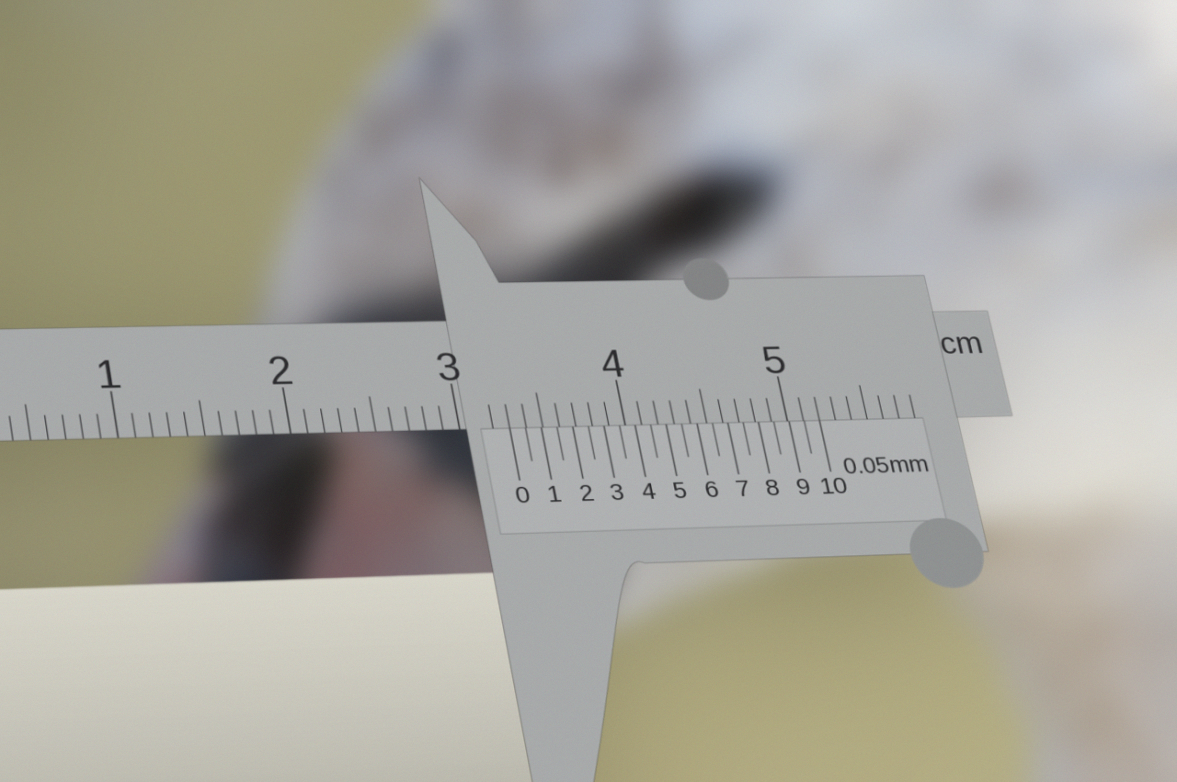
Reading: mm 33.0
